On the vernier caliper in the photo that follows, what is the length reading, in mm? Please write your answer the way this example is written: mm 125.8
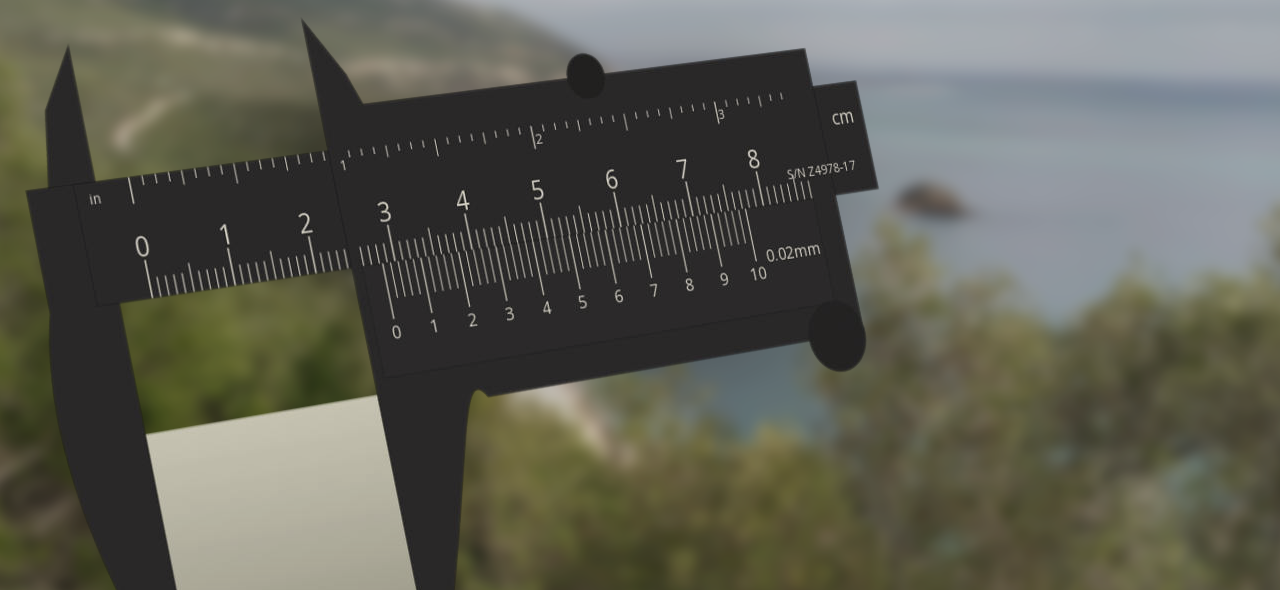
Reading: mm 28.4
